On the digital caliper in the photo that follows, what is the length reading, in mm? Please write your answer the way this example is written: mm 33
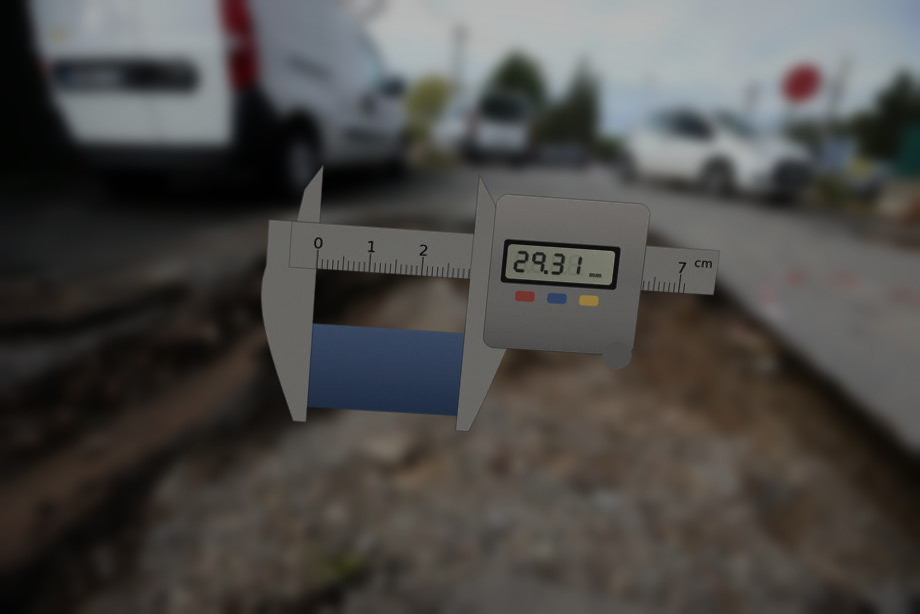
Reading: mm 29.31
